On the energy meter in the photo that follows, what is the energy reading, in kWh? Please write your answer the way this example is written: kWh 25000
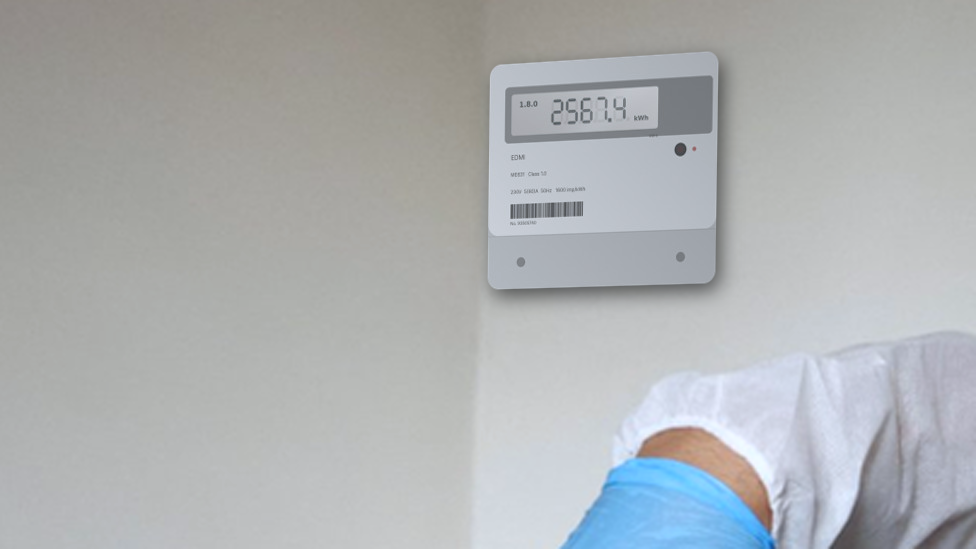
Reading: kWh 2567.4
